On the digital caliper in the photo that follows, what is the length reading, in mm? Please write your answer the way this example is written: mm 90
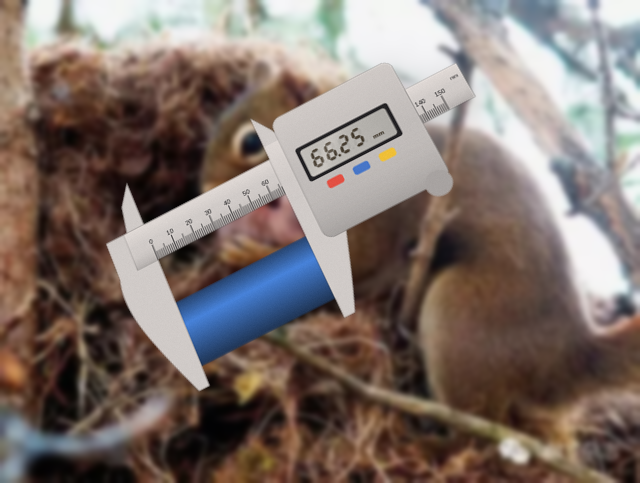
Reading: mm 66.25
